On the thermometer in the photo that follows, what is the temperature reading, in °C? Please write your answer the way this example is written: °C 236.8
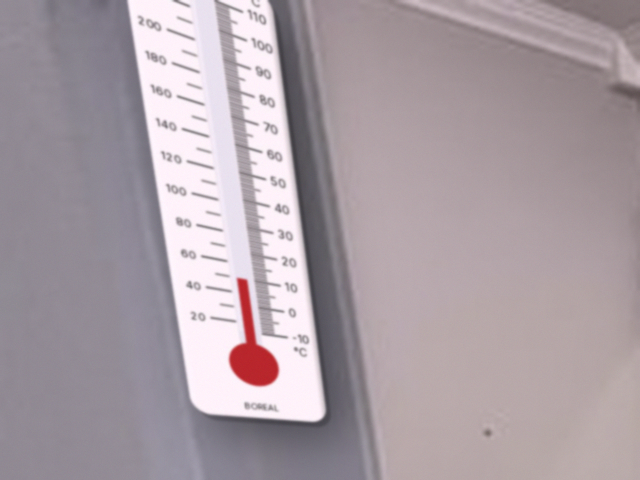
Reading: °C 10
